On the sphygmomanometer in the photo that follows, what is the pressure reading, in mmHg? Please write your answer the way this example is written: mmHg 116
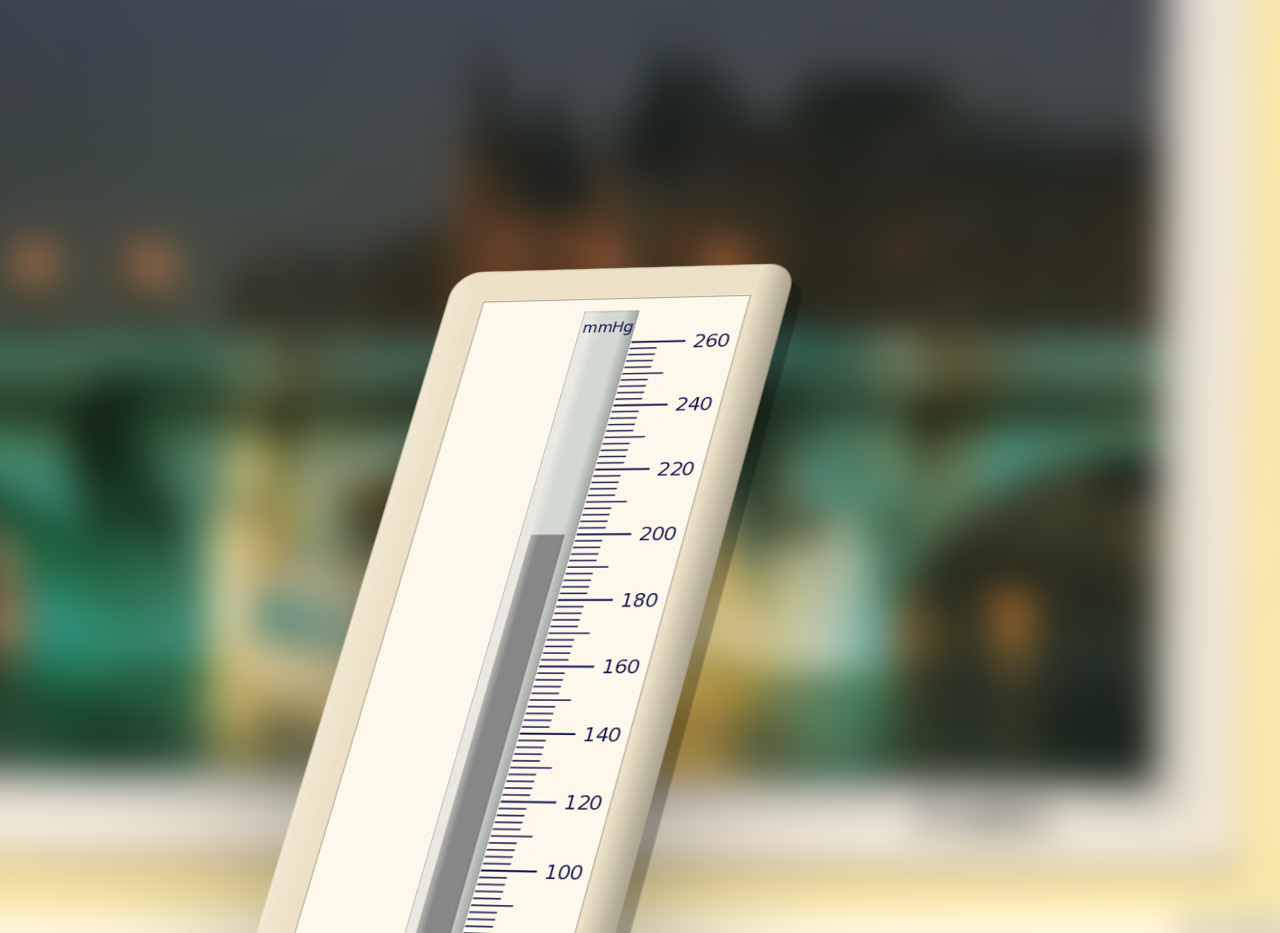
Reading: mmHg 200
